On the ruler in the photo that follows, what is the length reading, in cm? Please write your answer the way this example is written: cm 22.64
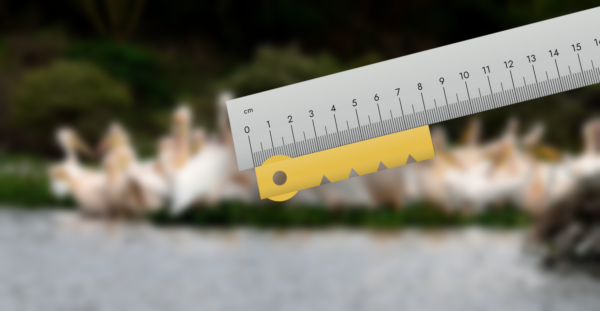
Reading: cm 8
